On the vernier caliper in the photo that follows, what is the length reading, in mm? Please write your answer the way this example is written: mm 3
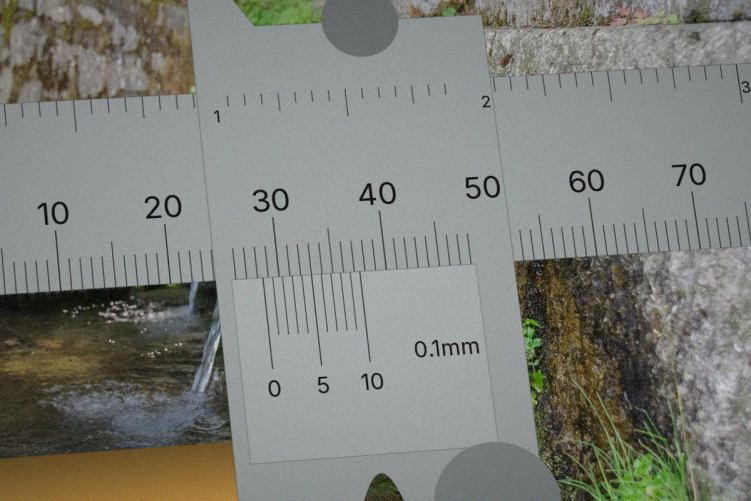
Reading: mm 28.5
